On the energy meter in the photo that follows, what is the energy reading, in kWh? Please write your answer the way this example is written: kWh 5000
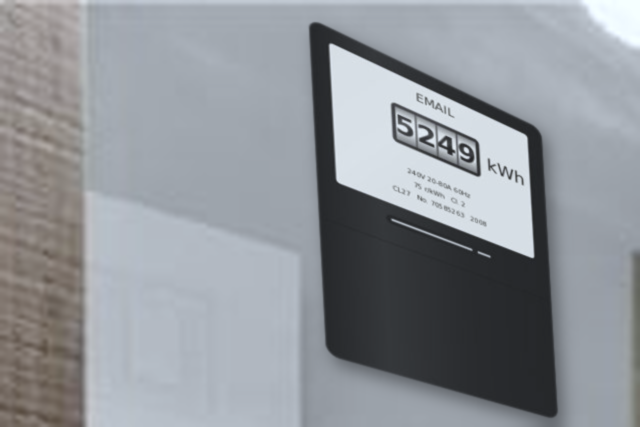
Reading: kWh 5249
